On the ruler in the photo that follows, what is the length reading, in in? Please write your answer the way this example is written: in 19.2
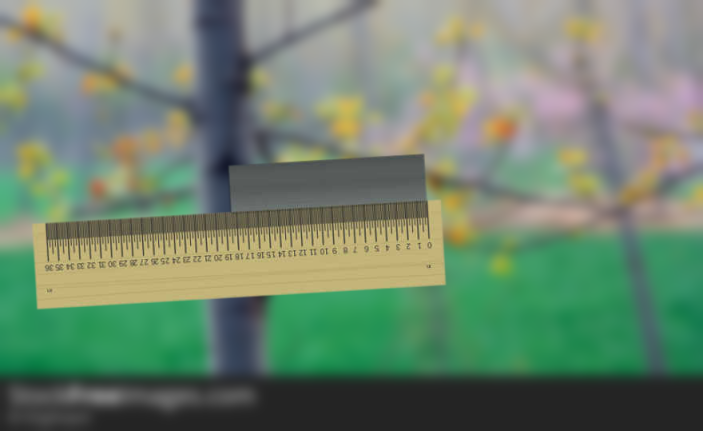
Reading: in 18.5
